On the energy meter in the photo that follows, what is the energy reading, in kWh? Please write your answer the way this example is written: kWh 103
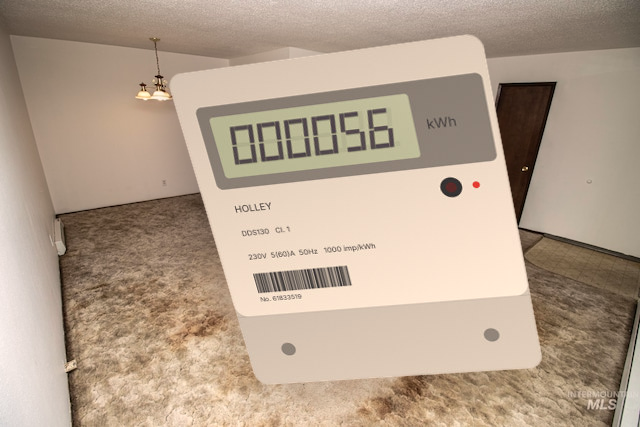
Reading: kWh 56
